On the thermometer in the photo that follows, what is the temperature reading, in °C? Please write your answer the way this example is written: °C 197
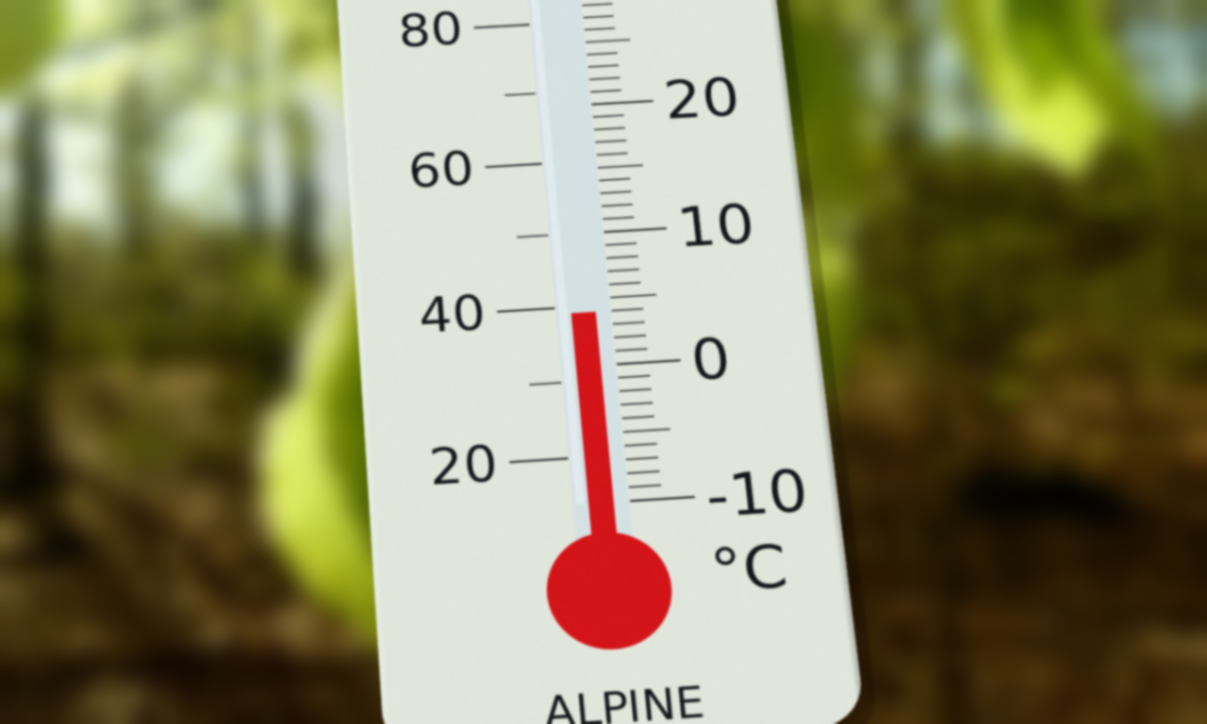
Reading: °C 4
